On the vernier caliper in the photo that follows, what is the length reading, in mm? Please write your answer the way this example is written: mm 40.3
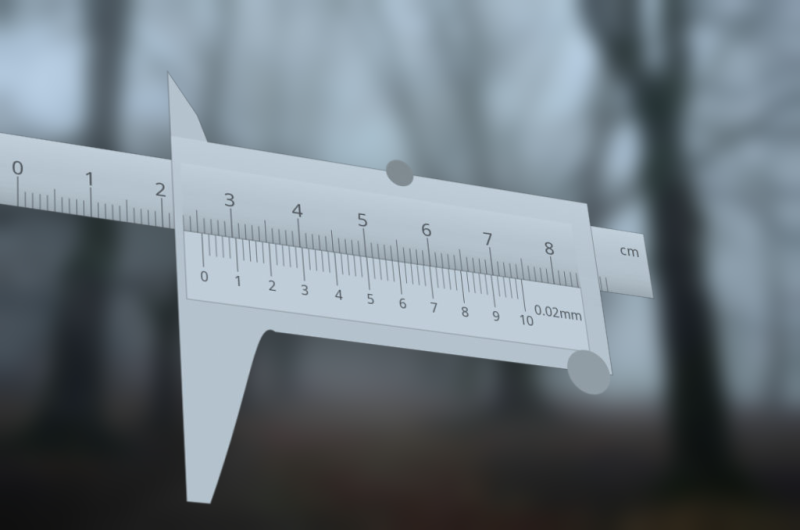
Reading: mm 25.6
